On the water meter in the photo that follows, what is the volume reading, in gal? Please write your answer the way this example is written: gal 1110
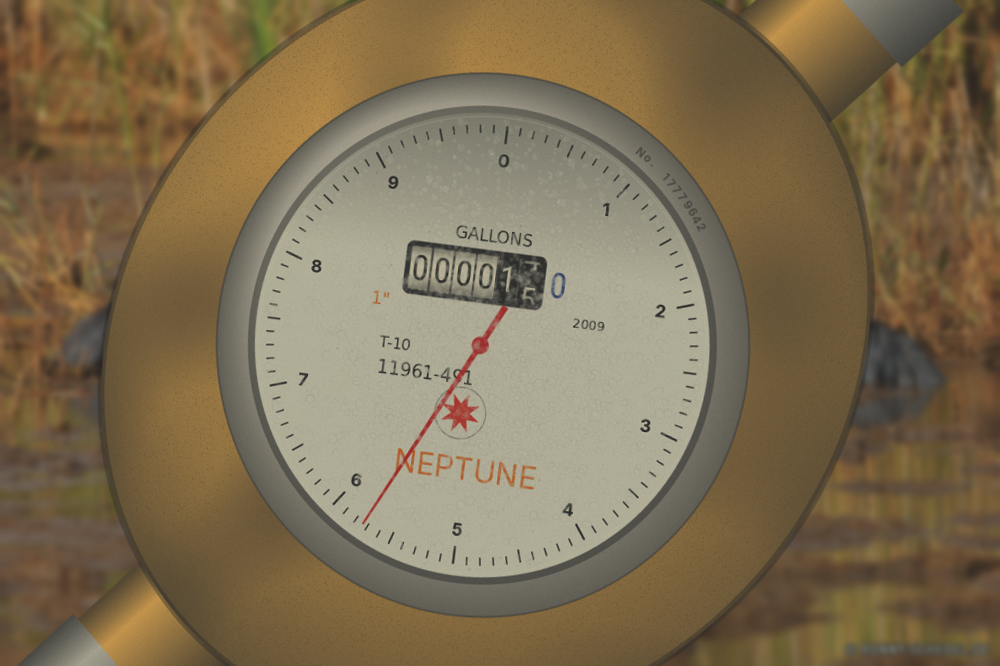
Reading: gal 145.7
